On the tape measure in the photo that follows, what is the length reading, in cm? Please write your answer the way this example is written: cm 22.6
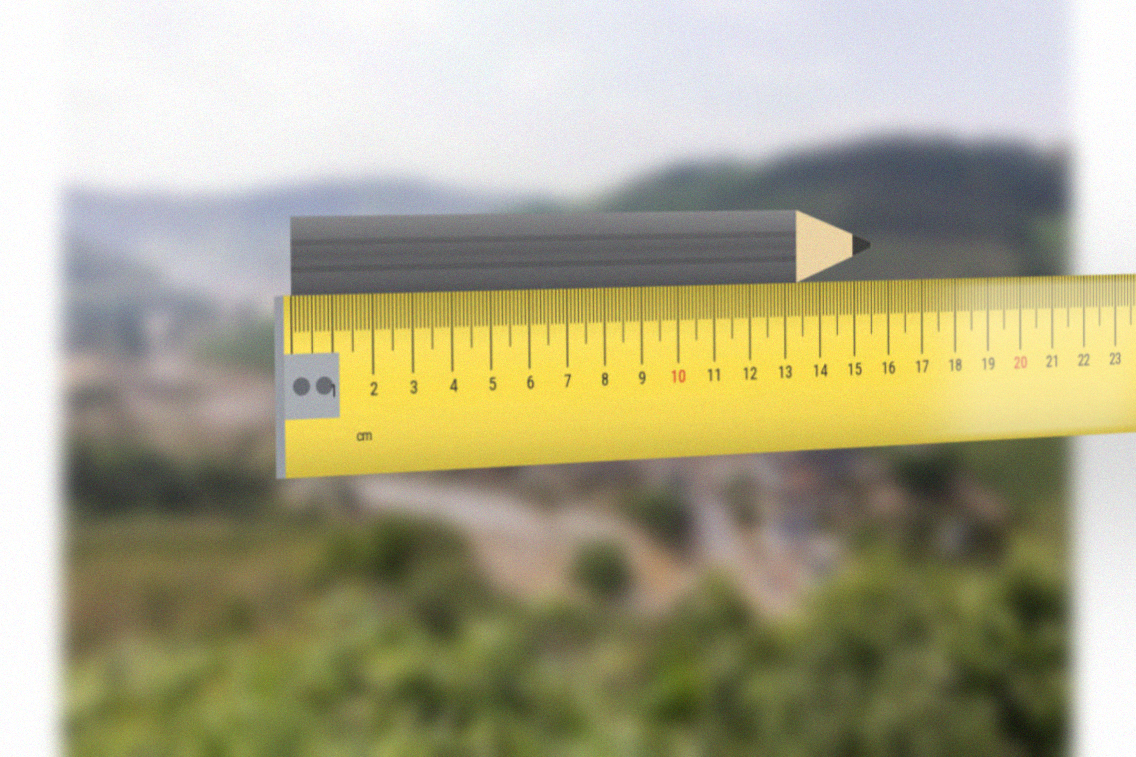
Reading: cm 15.5
